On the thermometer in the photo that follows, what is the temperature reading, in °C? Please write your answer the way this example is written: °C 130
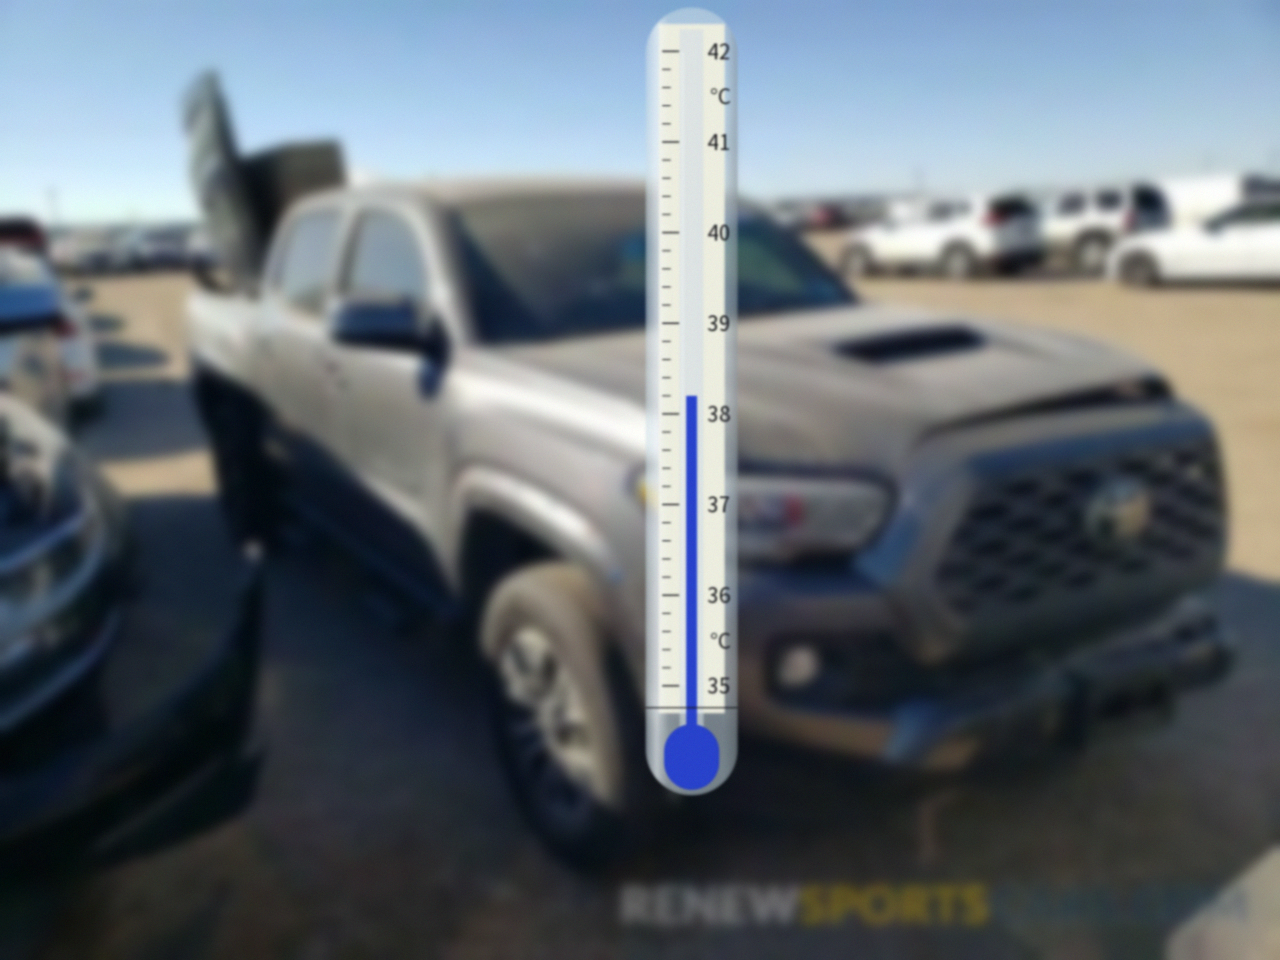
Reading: °C 38.2
